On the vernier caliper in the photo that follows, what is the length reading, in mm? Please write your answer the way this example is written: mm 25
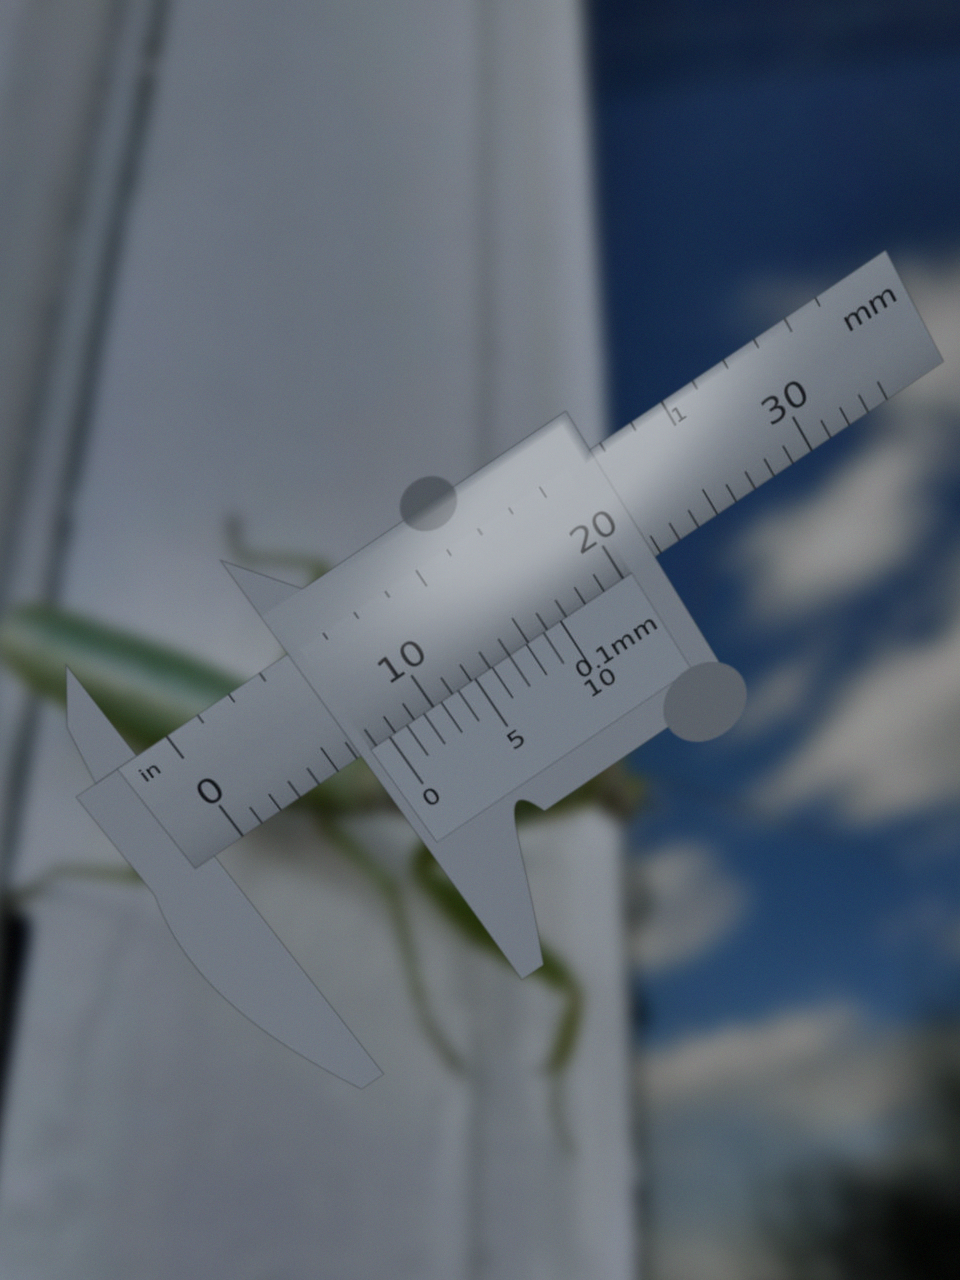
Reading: mm 7.7
